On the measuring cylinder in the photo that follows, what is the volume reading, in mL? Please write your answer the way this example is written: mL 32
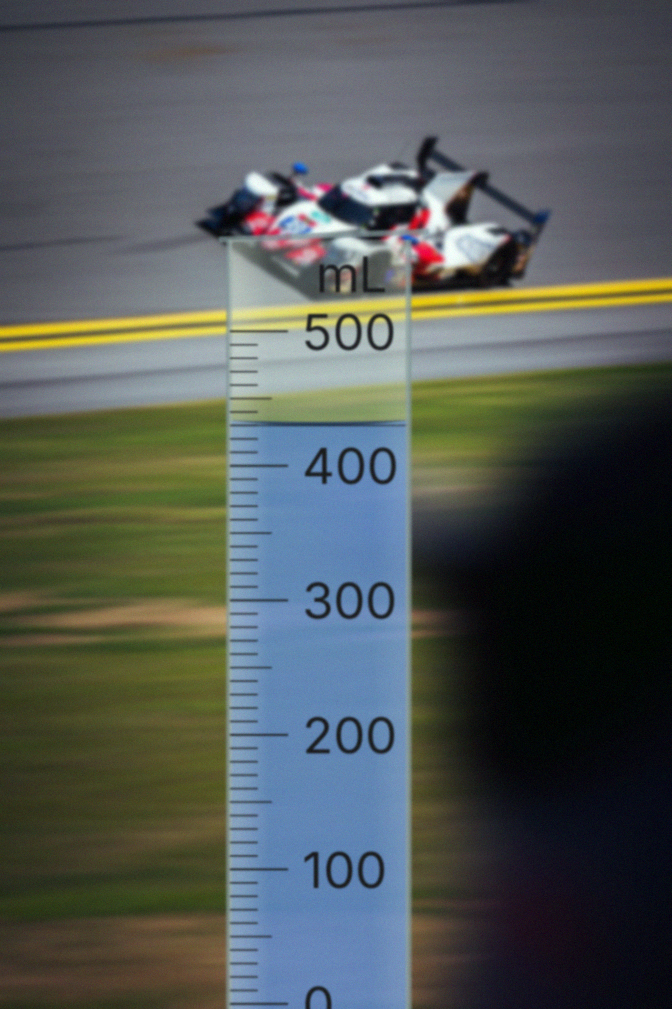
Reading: mL 430
